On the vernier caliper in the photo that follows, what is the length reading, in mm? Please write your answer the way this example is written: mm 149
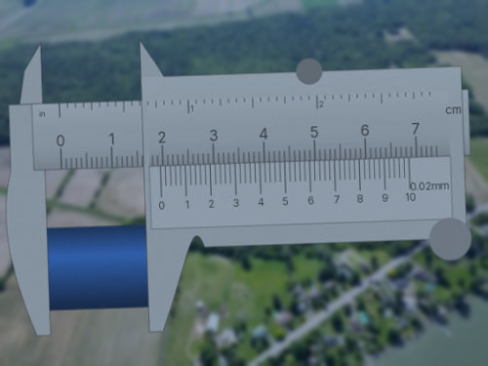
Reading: mm 19.5
